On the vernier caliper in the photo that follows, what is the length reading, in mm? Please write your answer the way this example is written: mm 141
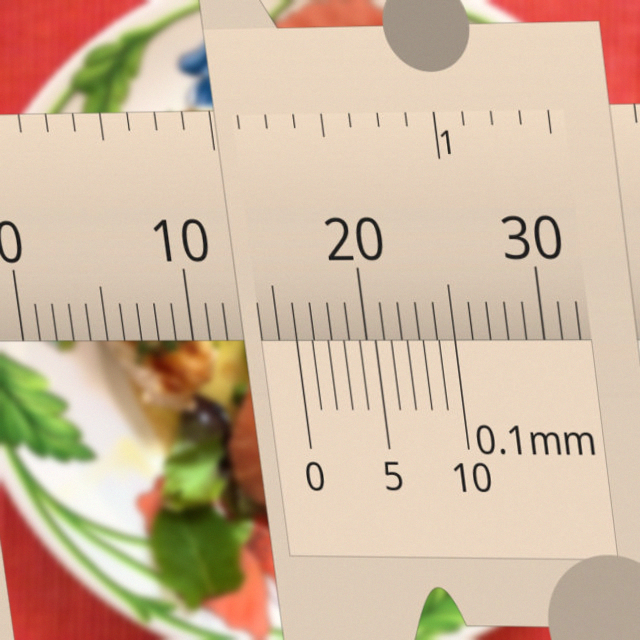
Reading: mm 16.0
